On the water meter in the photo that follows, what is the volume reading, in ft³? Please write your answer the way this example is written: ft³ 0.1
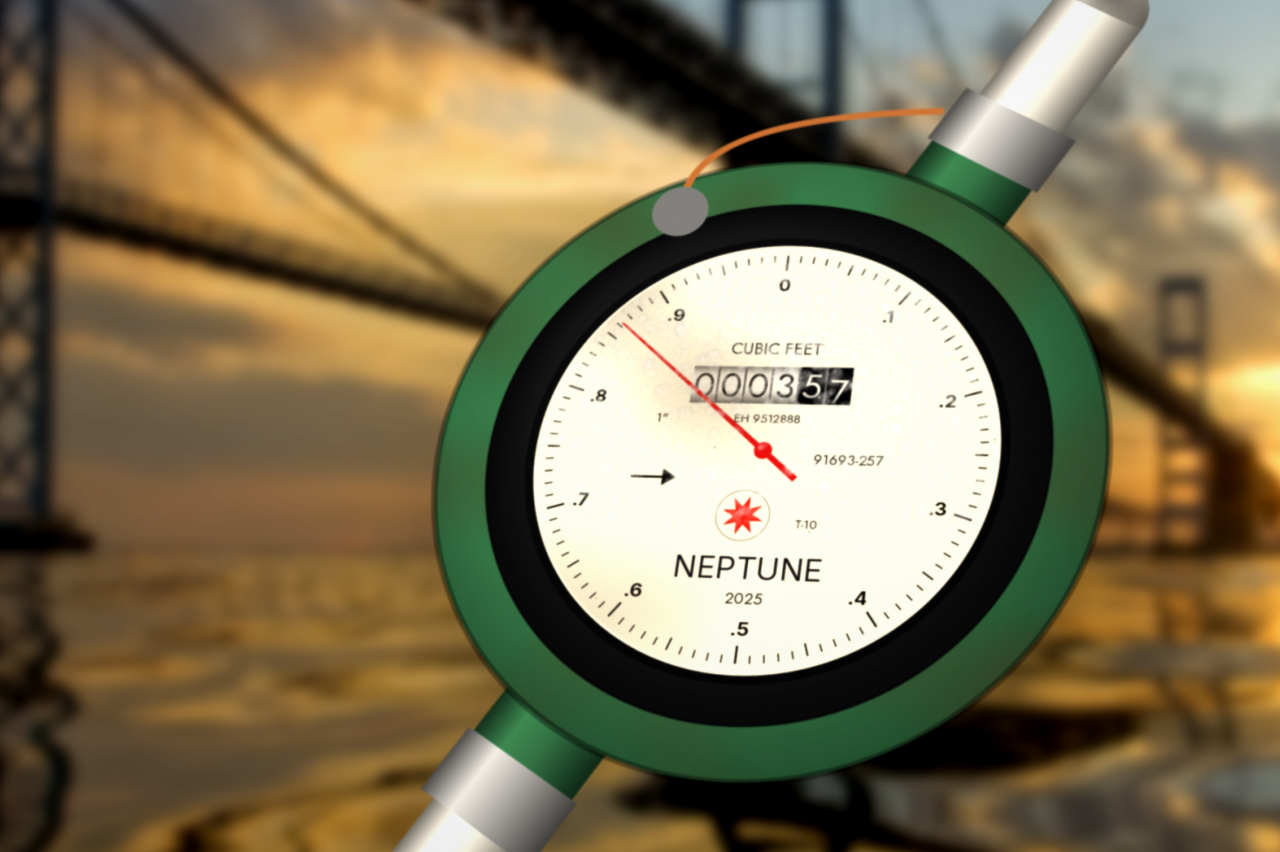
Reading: ft³ 356.86
